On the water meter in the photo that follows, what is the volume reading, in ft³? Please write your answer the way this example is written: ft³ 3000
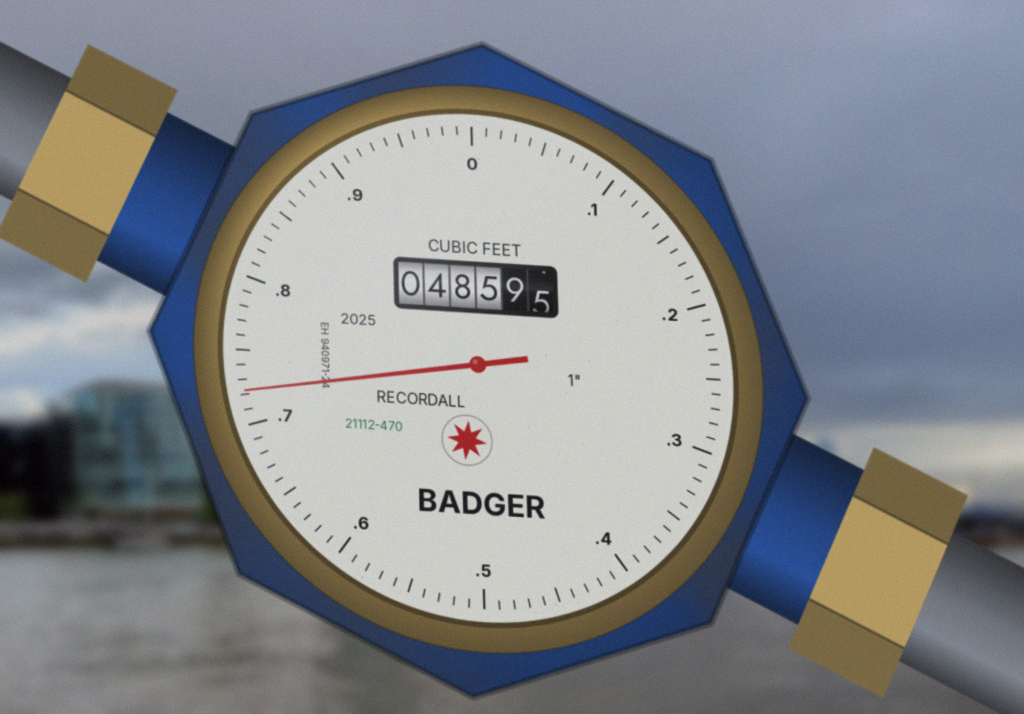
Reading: ft³ 48594.72
